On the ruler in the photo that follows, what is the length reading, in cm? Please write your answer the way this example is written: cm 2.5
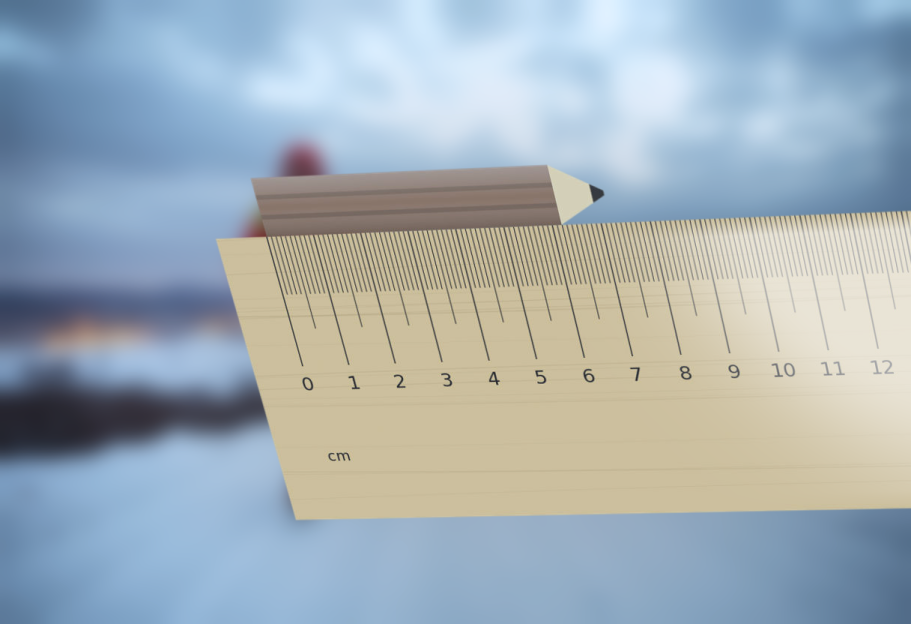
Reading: cm 7.2
